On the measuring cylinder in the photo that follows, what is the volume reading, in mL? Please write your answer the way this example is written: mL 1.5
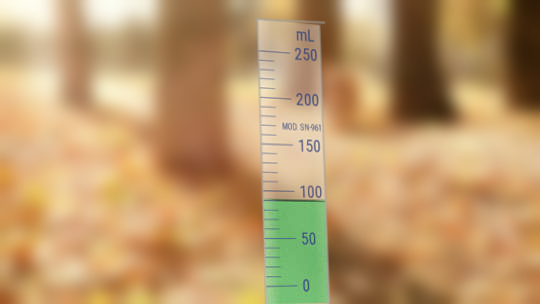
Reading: mL 90
